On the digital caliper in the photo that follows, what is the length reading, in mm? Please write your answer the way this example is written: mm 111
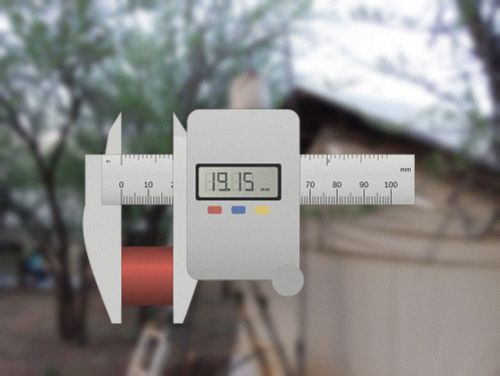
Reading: mm 19.15
